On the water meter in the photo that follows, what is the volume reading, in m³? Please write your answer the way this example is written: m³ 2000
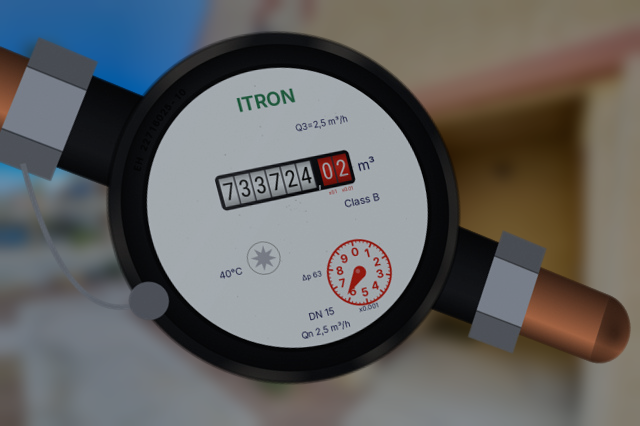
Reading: m³ 733724.026
